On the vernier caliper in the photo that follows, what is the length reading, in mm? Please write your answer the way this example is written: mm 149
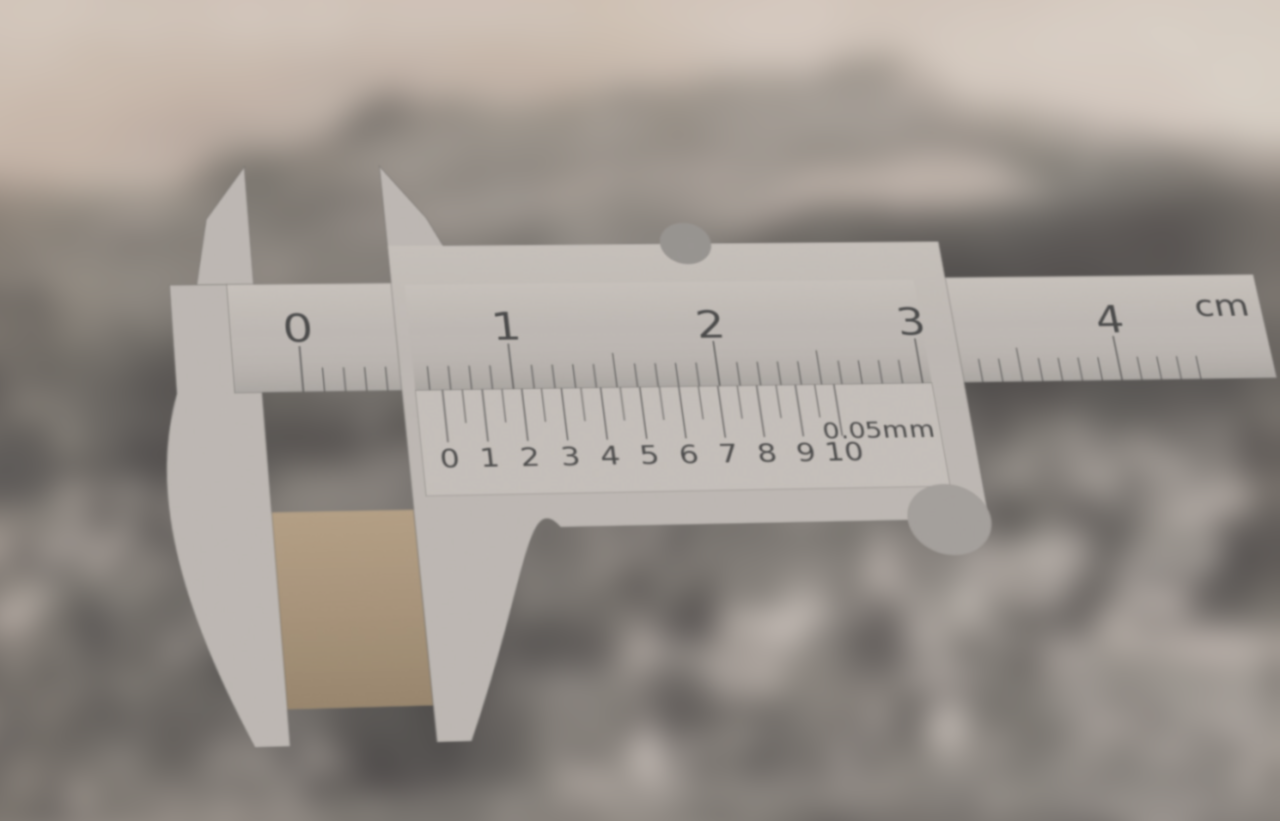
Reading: mm 6.6
